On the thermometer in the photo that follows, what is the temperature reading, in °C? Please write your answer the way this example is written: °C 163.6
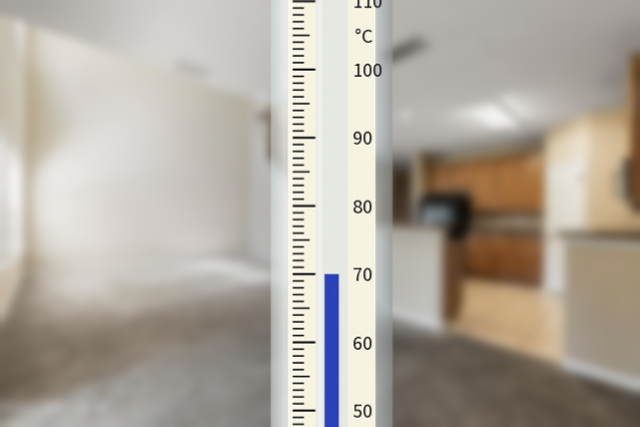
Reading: °C 70
